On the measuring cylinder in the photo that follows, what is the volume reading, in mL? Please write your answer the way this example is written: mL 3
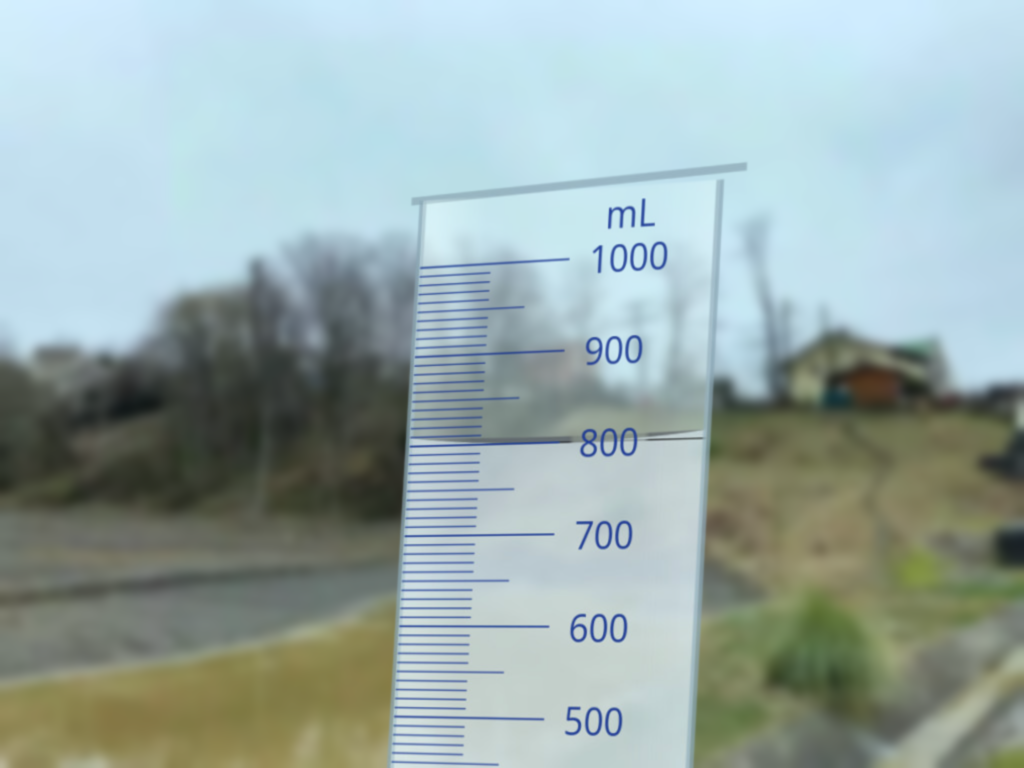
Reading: mL 800
